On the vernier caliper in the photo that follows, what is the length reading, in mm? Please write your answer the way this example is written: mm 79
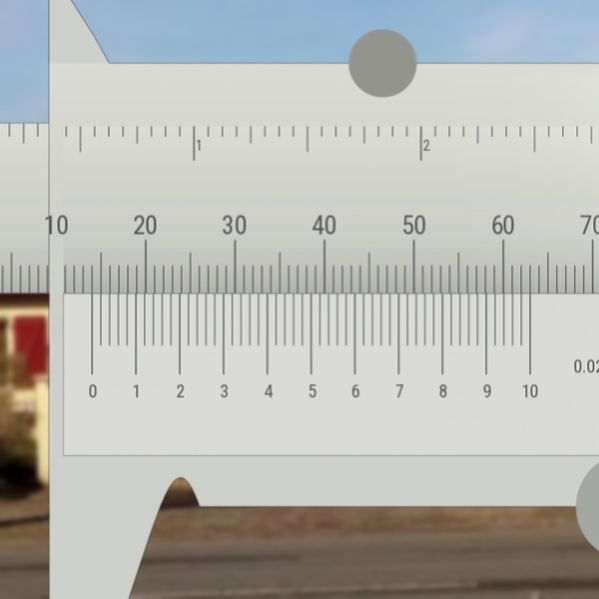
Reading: mm 14.0
